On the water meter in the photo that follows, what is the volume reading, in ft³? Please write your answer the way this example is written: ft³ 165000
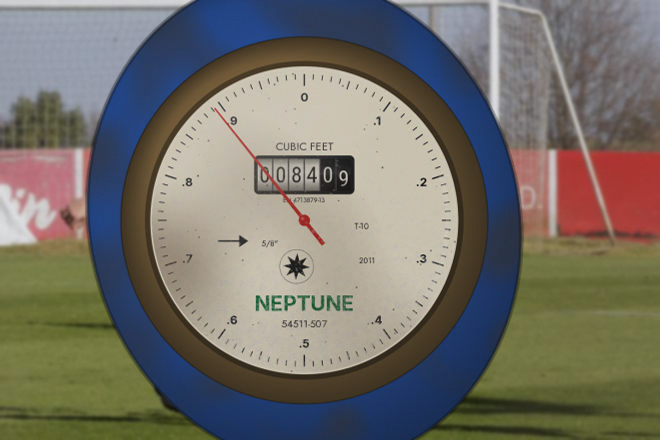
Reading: ft³ 8408.89
